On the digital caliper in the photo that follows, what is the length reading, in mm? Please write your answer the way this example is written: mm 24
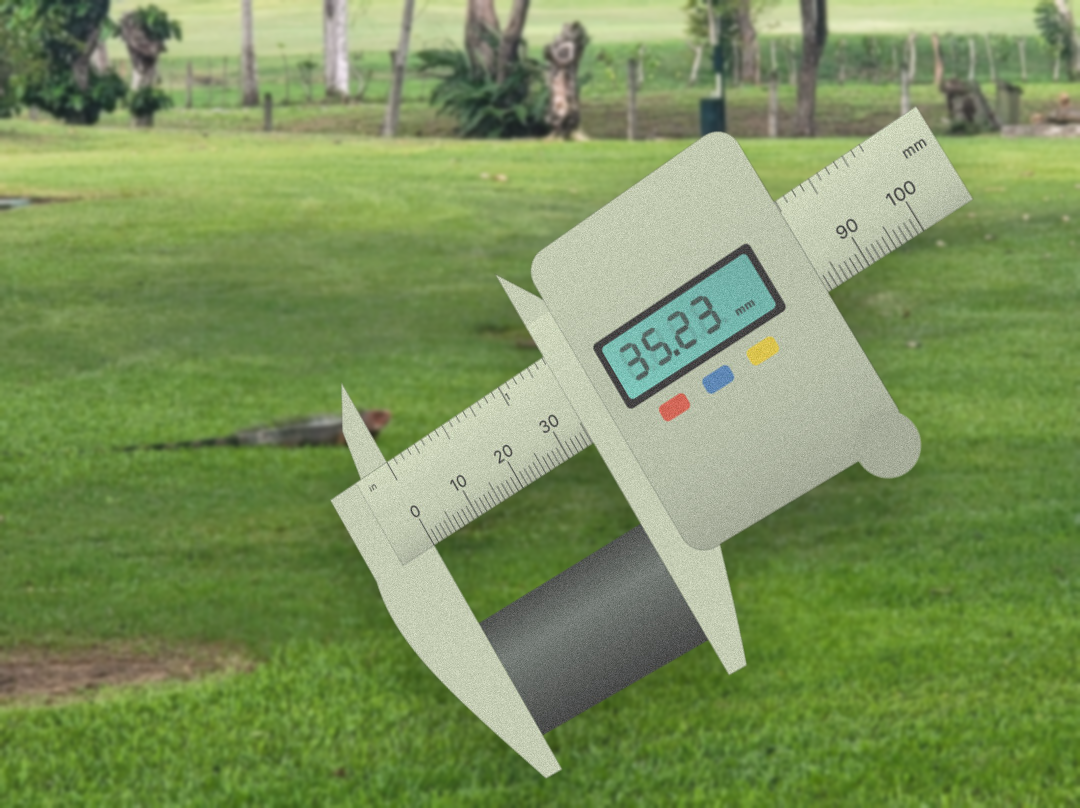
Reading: mm 35.23
